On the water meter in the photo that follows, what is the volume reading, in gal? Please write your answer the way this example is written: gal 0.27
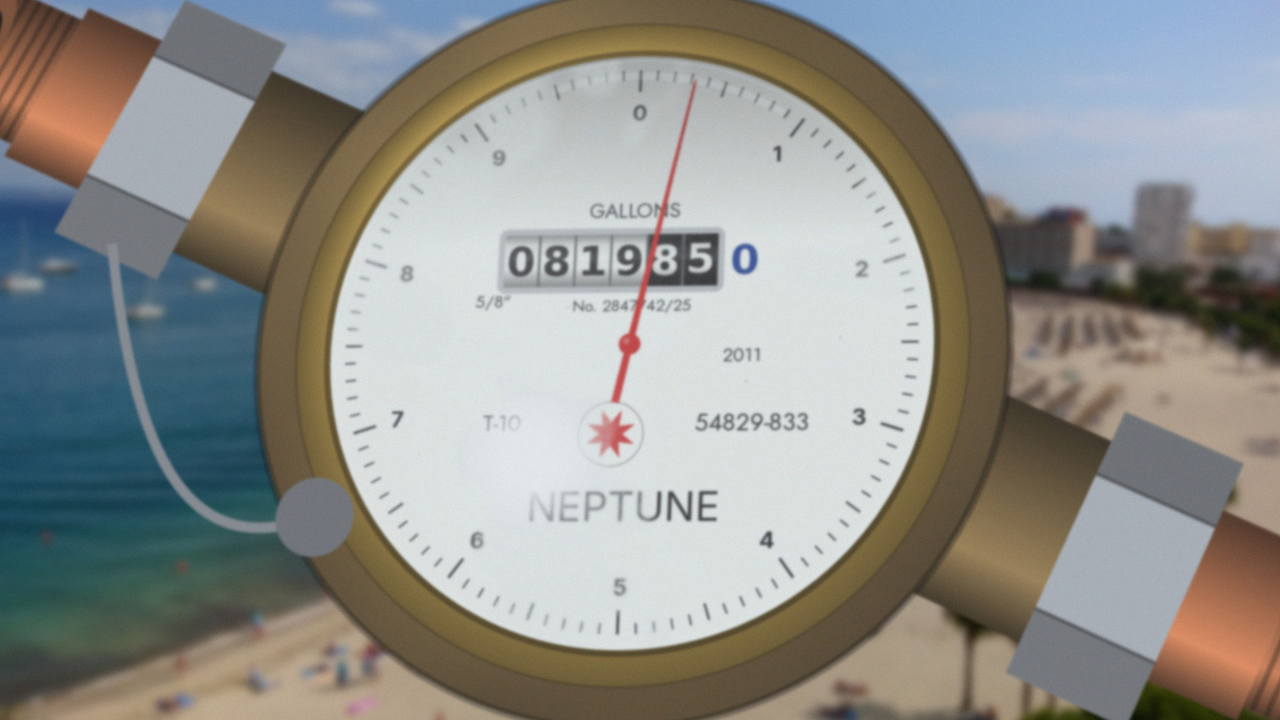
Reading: gal 819850.3
